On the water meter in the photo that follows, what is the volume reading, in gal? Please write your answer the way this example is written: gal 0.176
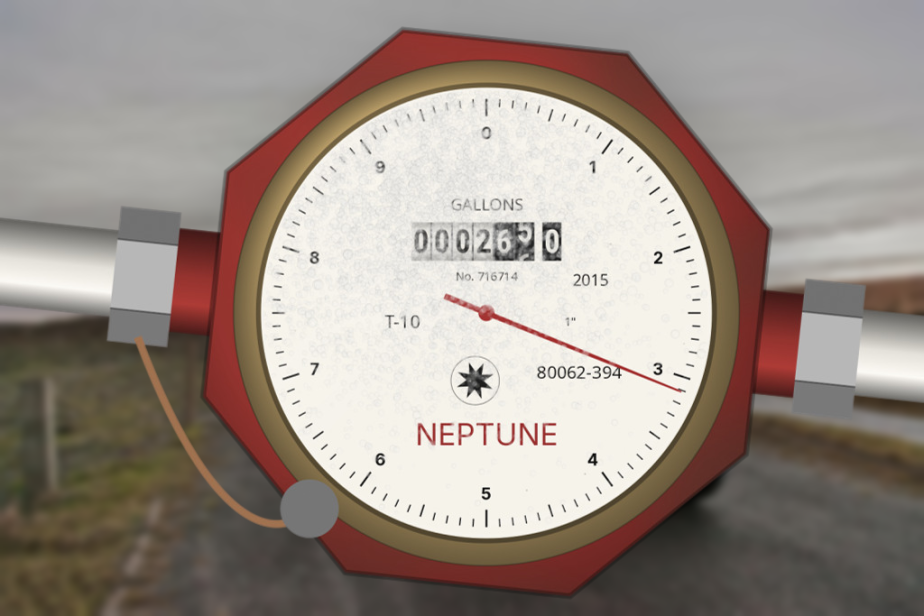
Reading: gal 2653.1
